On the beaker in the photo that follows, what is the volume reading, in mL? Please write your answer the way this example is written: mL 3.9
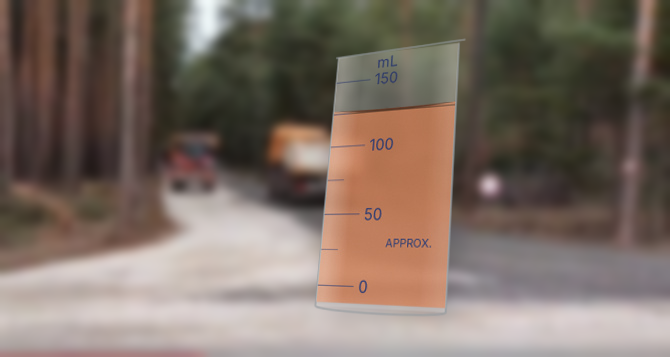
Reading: mL 125
